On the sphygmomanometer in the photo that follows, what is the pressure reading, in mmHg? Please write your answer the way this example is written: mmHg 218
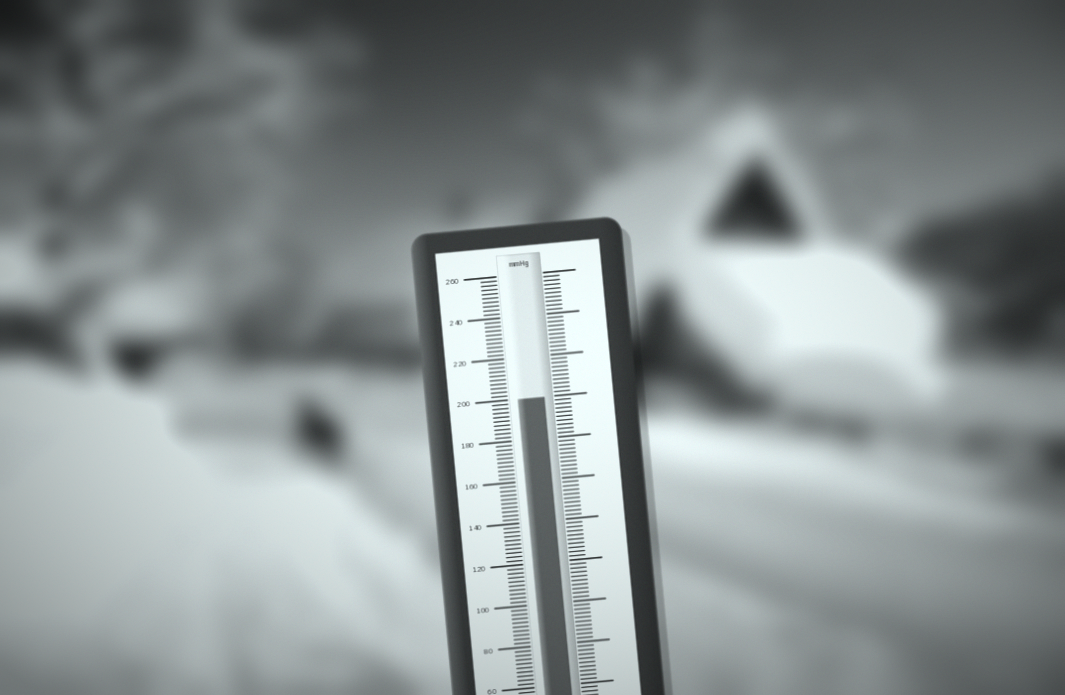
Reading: mmHg 200
